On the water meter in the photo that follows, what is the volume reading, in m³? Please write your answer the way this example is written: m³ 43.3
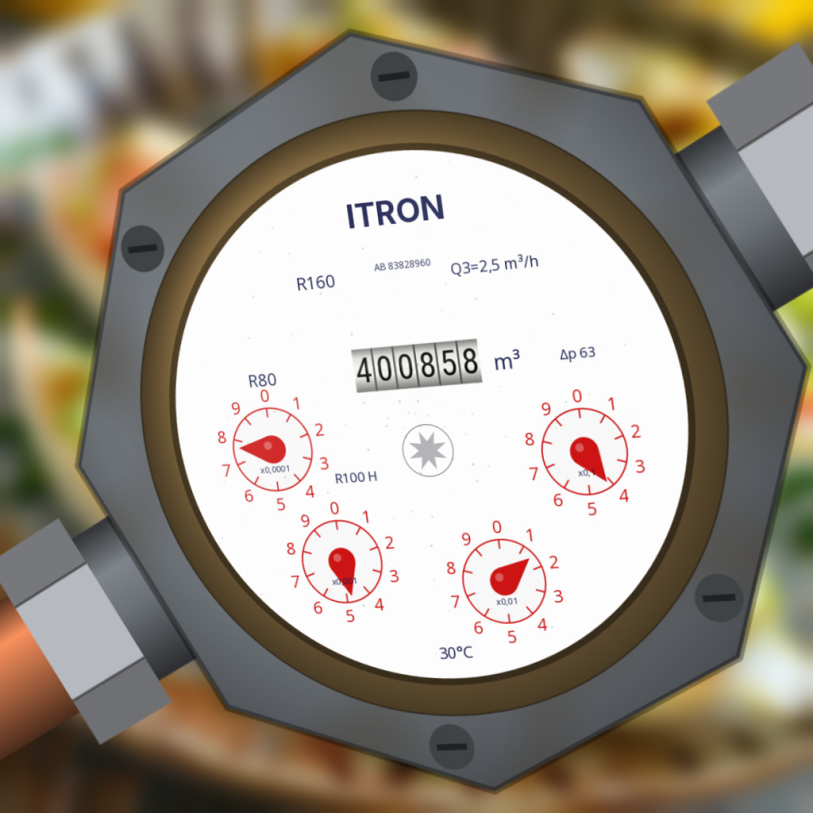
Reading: m³ 400858.4147
